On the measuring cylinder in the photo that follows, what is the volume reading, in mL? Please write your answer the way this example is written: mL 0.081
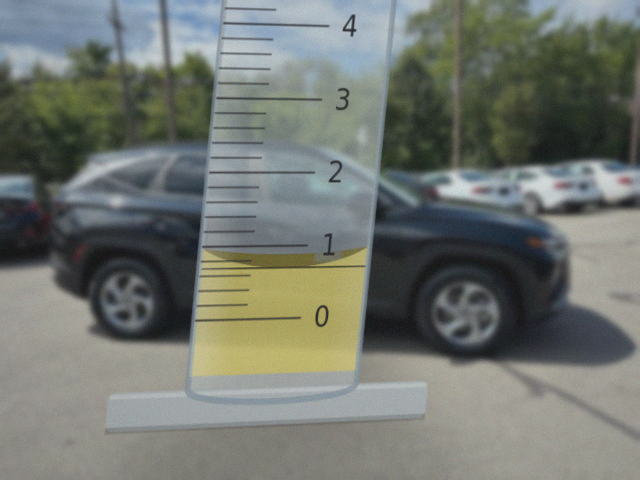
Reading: mL 0.7
